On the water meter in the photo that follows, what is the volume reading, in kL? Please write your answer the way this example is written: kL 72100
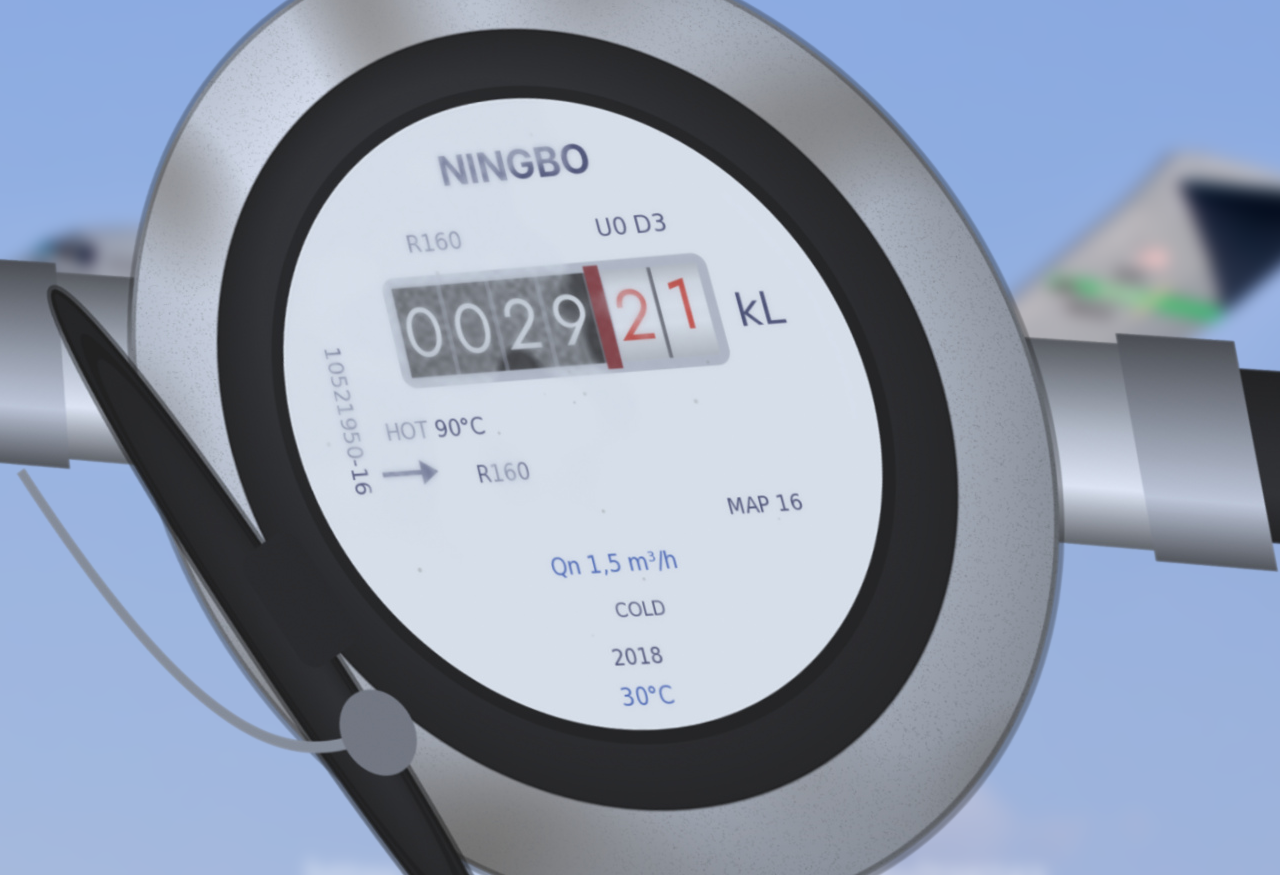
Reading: kL 29.21
